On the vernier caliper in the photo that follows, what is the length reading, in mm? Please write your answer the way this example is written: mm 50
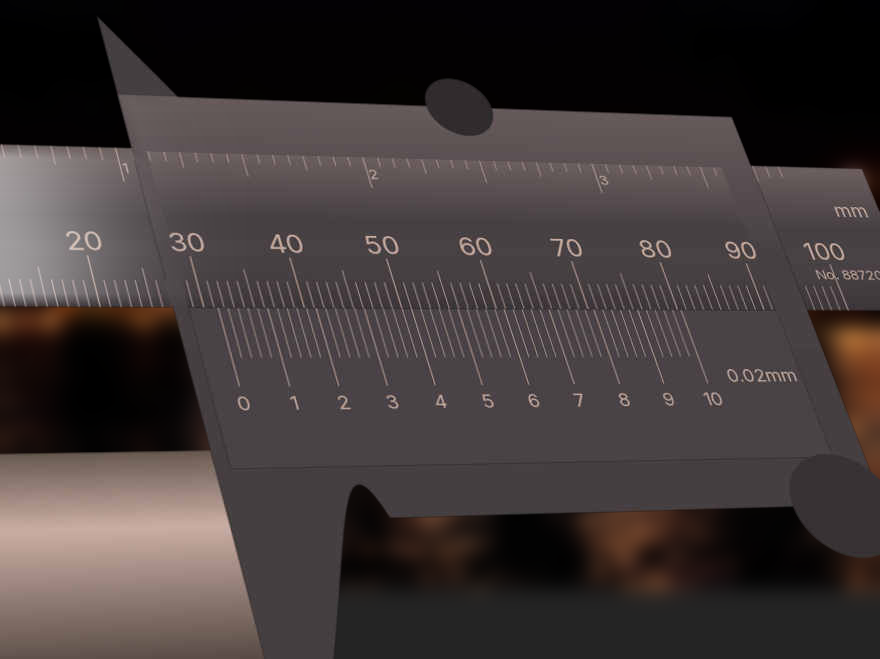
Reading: mm 31.4
